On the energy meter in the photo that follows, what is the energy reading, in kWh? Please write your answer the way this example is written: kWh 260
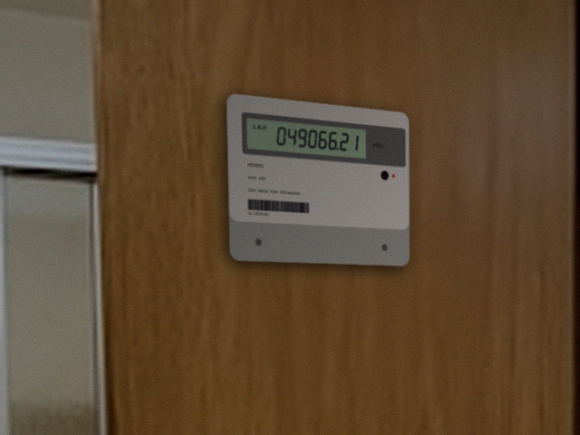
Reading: kWh 49066.21
